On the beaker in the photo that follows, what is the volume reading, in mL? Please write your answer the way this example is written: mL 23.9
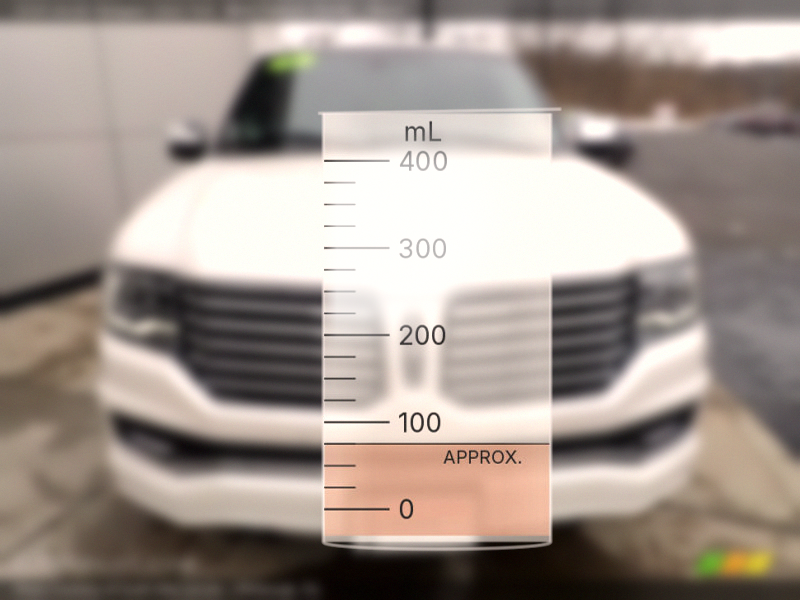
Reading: mL 75
